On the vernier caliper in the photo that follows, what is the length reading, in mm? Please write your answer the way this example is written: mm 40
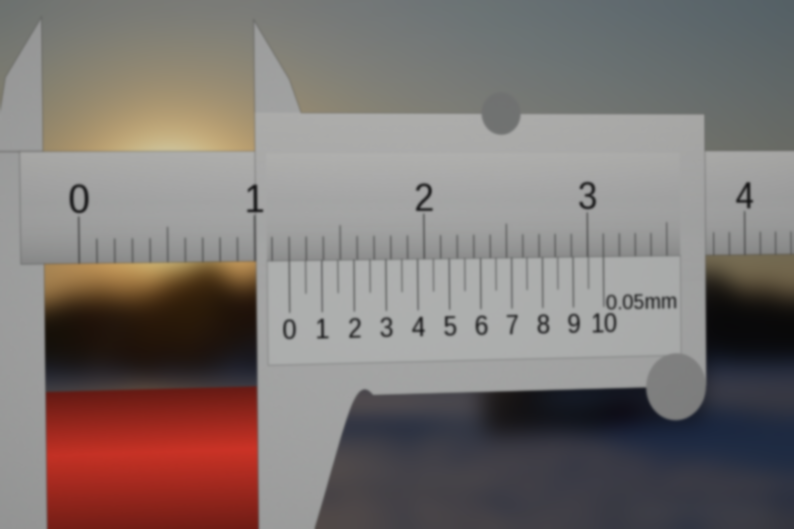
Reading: mm 12.0
